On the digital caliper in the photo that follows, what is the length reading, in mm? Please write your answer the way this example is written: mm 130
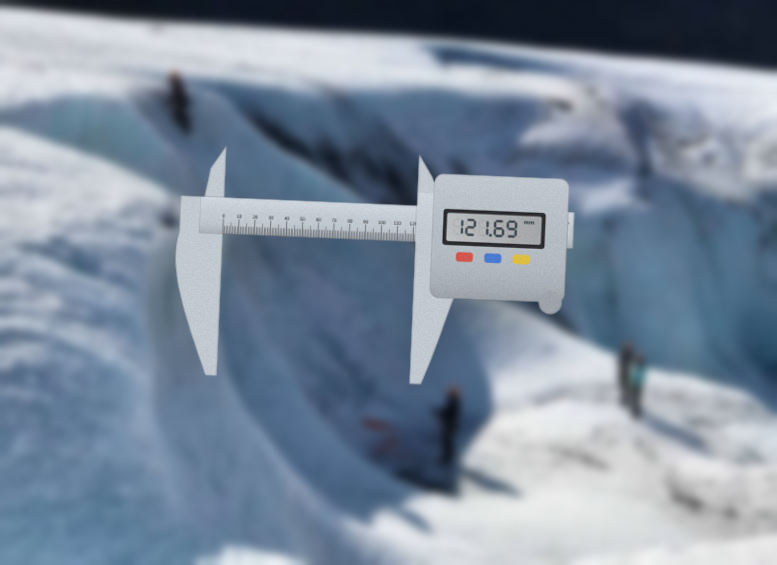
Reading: mm 121.69
